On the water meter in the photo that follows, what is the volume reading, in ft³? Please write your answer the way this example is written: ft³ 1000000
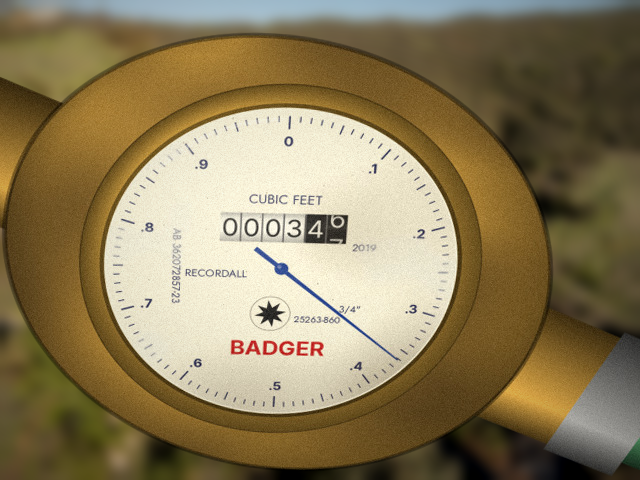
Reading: ft³ 346.36
